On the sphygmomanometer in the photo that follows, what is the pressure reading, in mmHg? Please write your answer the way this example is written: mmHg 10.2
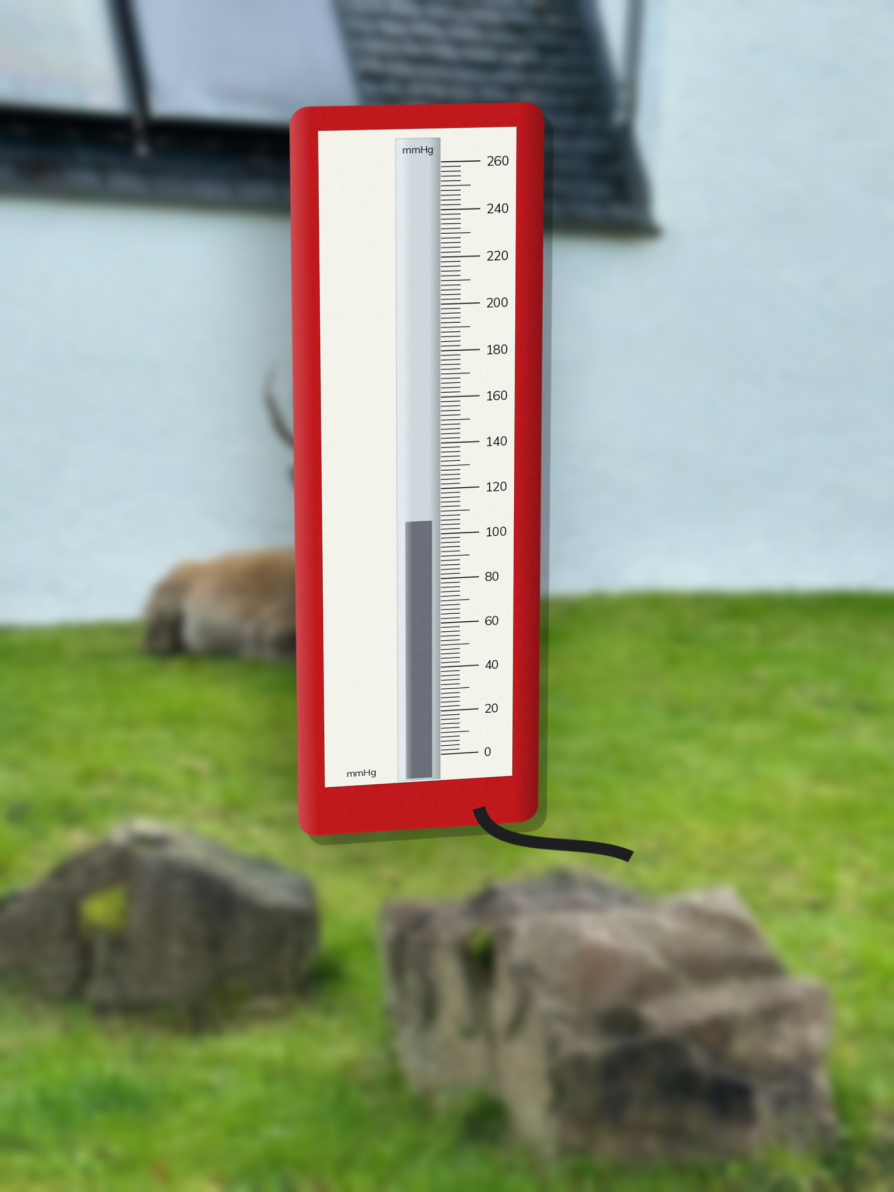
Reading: mmHg 106
